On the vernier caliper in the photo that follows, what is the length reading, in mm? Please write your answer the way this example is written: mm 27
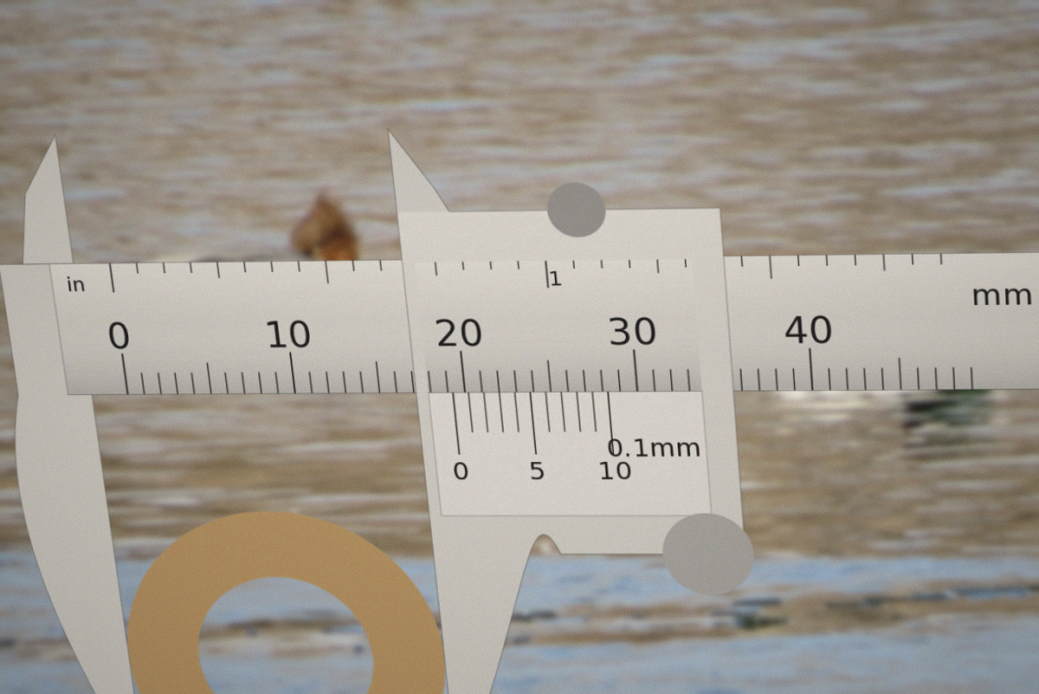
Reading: mm 19.3
